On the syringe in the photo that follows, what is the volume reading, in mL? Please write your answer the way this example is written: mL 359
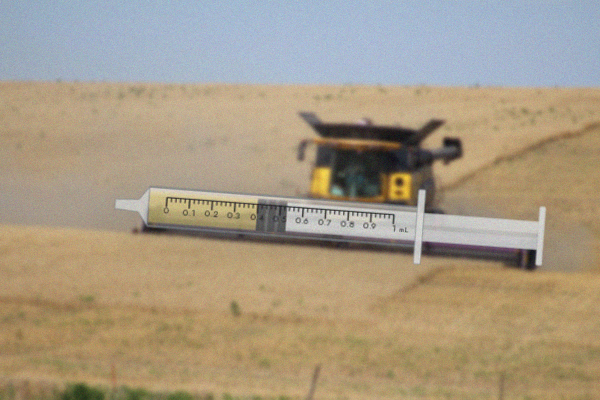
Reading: mL 0.4
